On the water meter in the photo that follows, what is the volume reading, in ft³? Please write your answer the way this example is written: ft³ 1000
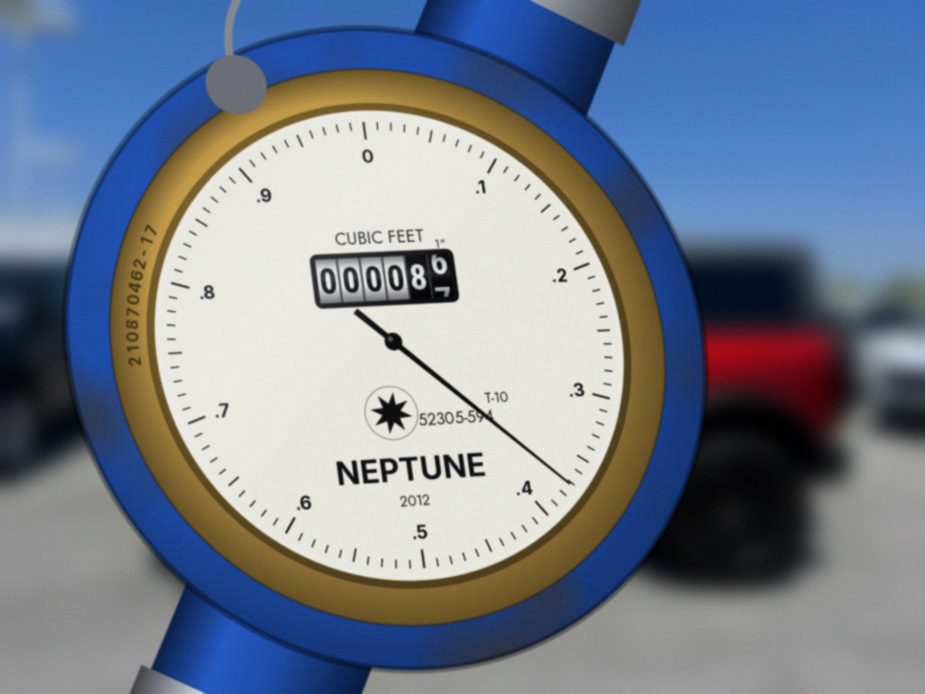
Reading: ft³ 86.37
